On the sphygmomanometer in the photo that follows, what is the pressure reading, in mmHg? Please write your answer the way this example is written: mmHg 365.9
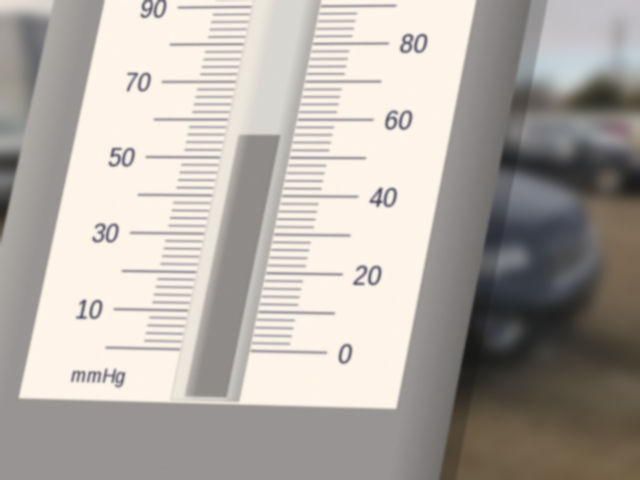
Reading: mmHg 56
